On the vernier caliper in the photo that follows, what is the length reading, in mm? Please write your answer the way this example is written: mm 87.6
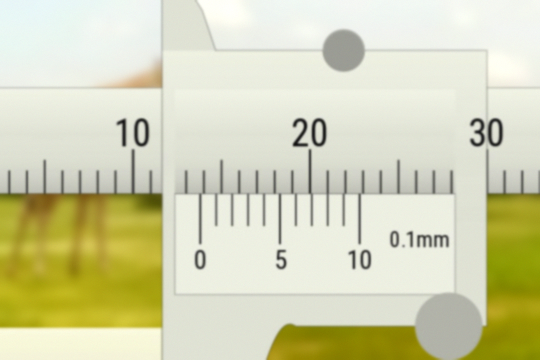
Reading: mm 13.8
